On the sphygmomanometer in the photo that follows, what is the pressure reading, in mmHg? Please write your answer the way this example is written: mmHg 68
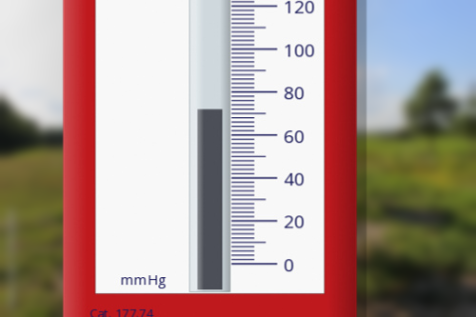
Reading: mmHg 72
